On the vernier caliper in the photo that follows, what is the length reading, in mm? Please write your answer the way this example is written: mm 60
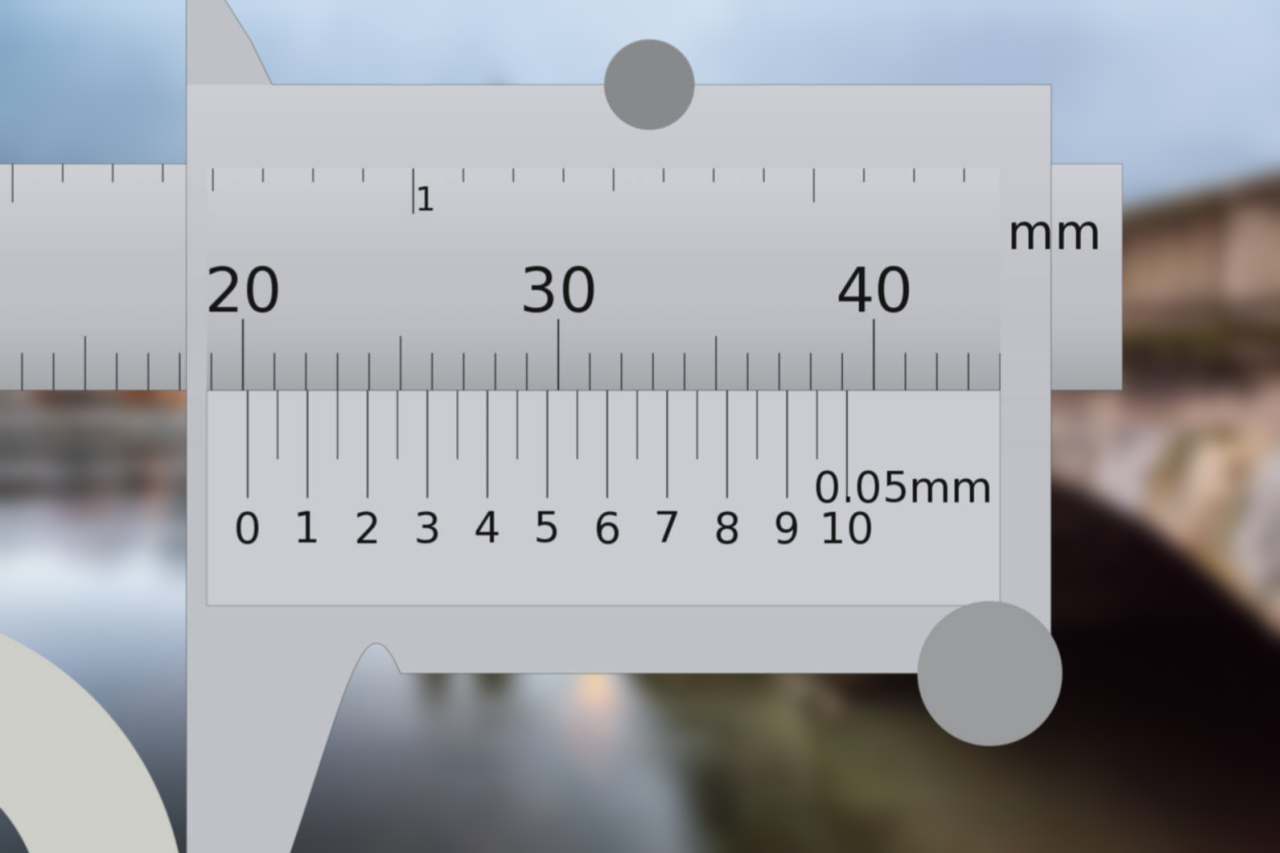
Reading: mm 20.15
